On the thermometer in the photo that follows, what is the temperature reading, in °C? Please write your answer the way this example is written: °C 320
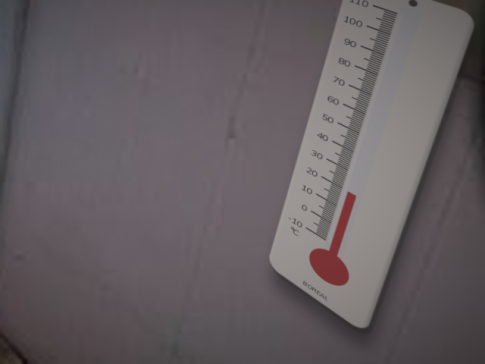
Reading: °C 20
